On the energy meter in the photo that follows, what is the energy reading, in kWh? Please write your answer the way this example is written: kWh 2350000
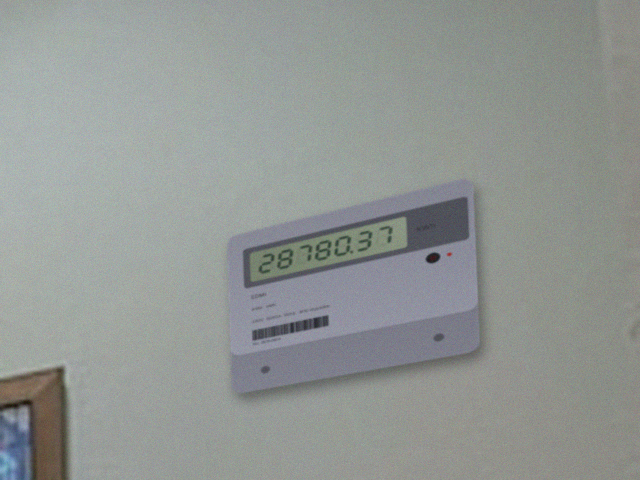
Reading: kWh 28780.37
